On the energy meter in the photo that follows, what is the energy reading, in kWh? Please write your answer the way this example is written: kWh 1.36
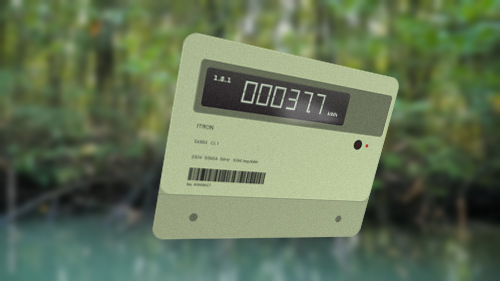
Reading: kWh 37.7
